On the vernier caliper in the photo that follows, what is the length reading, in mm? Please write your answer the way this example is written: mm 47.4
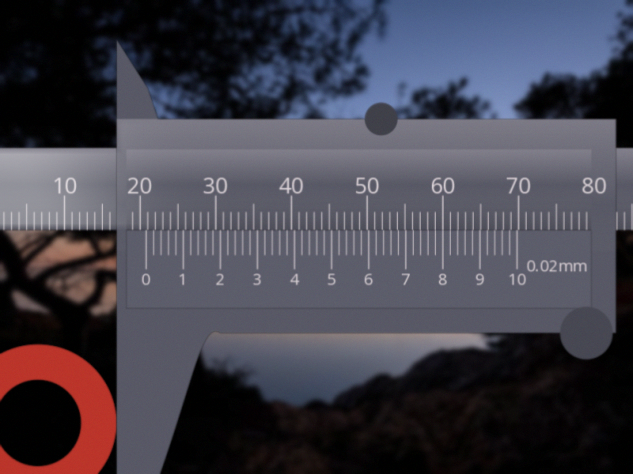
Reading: mm 20.8
